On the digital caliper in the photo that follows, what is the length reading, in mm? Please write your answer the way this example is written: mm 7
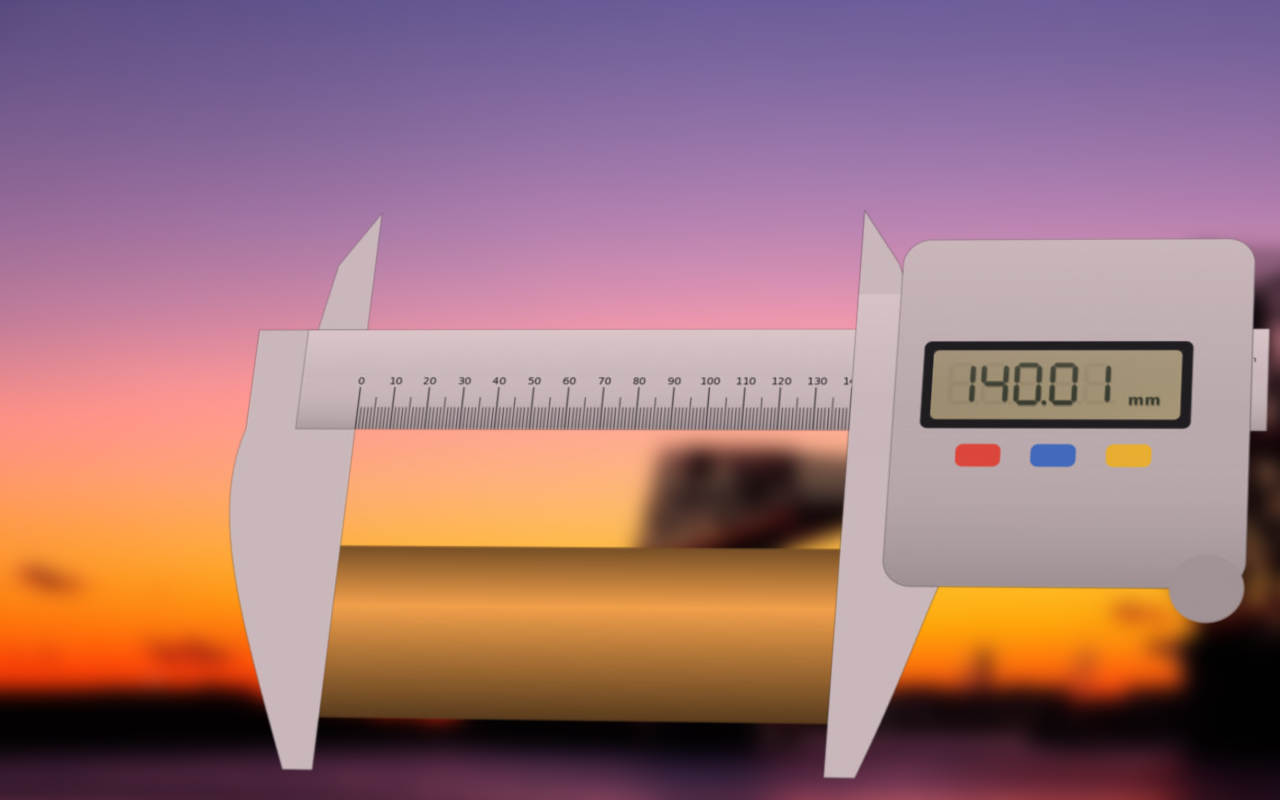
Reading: mm 140.01
